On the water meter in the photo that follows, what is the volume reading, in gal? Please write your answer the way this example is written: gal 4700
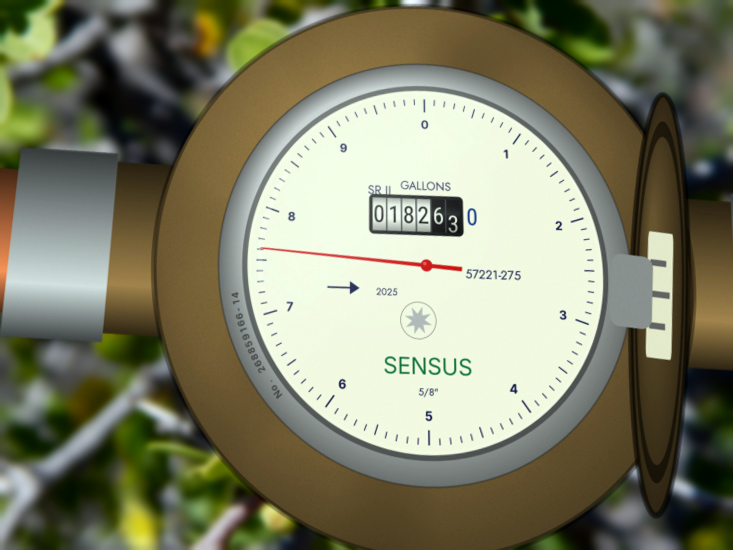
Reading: gal 182627.6
